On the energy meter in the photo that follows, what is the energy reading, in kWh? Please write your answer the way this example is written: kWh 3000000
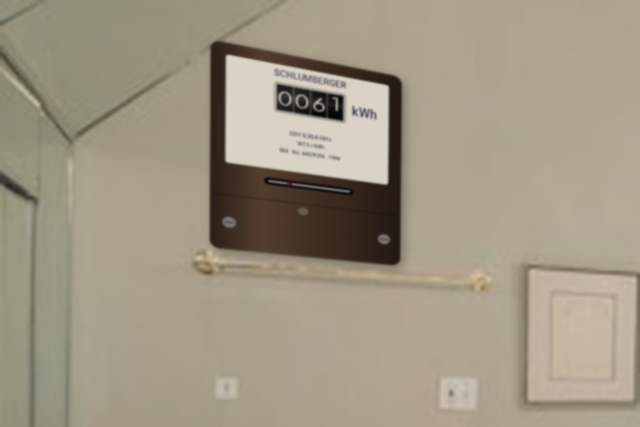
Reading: kWh 61
